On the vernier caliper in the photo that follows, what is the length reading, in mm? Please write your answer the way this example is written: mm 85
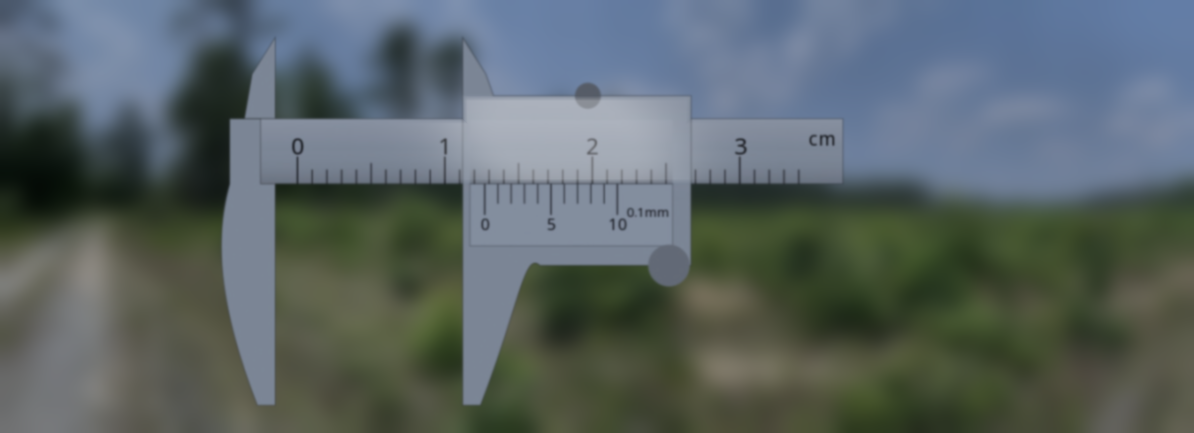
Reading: mm 12.7
